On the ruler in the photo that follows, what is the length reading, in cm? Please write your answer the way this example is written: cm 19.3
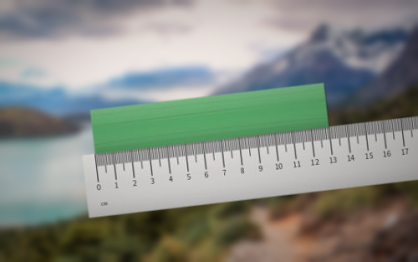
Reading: cm 13
